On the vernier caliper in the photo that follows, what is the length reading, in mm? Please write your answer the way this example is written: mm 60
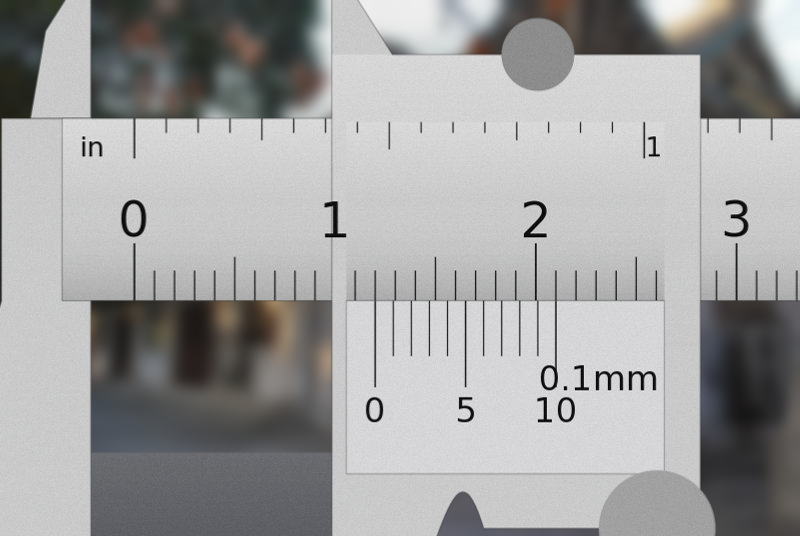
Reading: mm 12.0
